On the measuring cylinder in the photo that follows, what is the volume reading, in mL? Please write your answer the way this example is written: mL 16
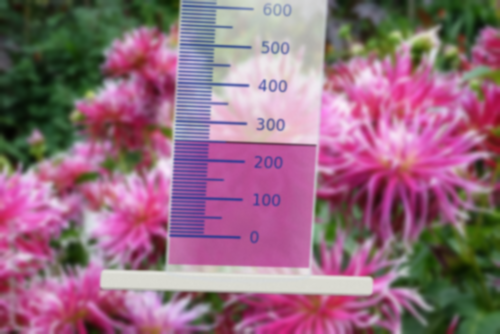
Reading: mL 250
